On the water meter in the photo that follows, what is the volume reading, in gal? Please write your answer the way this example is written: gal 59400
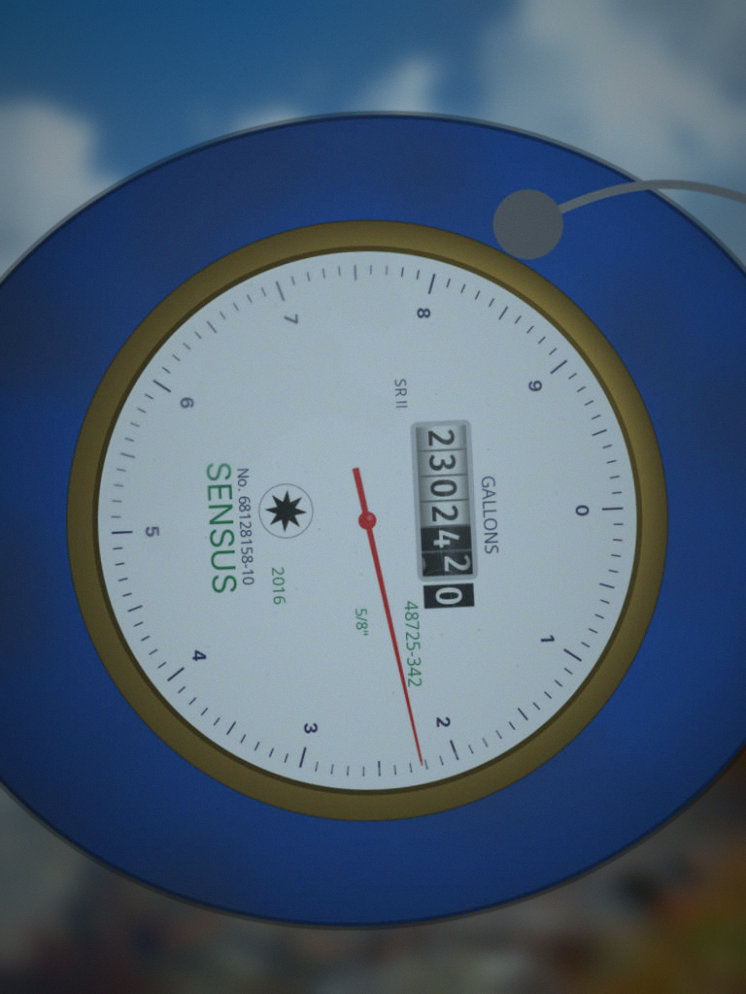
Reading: gal 2302422.2
